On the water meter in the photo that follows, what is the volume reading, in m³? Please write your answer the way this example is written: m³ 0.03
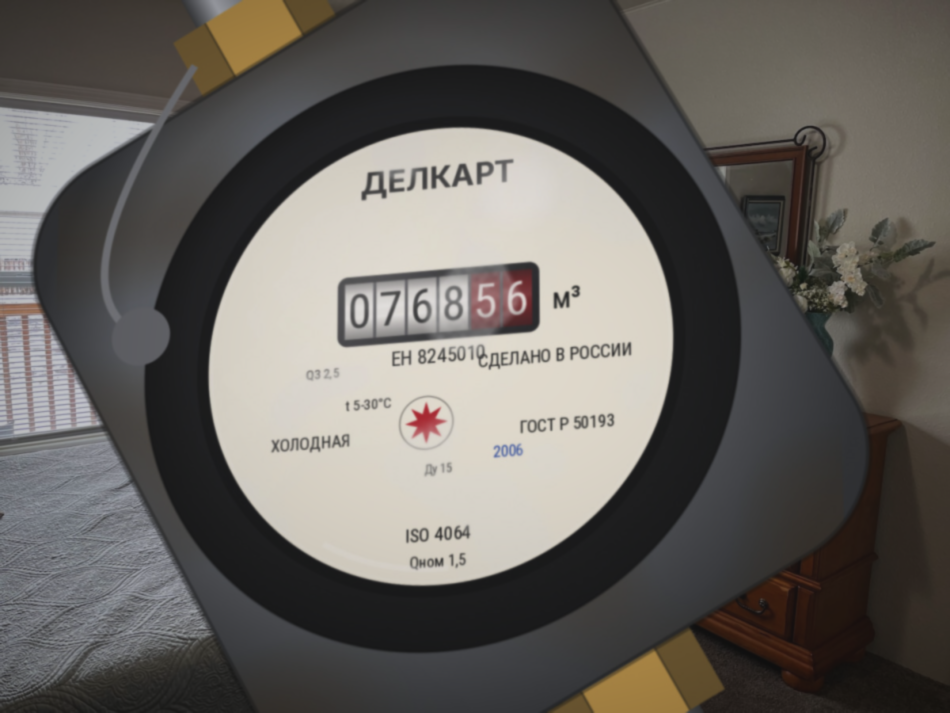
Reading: m³ 768.56
